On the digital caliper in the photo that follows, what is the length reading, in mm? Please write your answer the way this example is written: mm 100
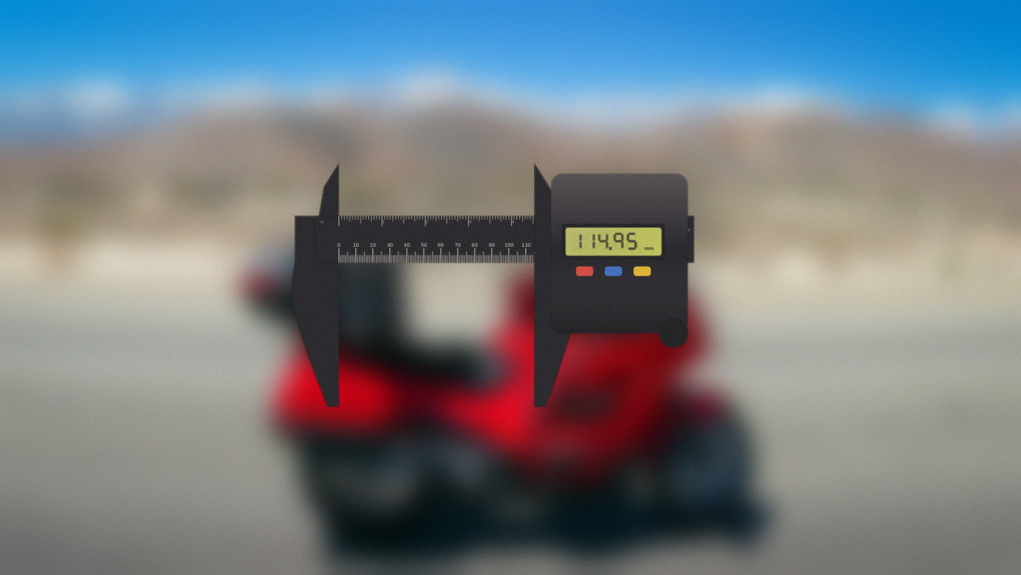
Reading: mm 114.95
